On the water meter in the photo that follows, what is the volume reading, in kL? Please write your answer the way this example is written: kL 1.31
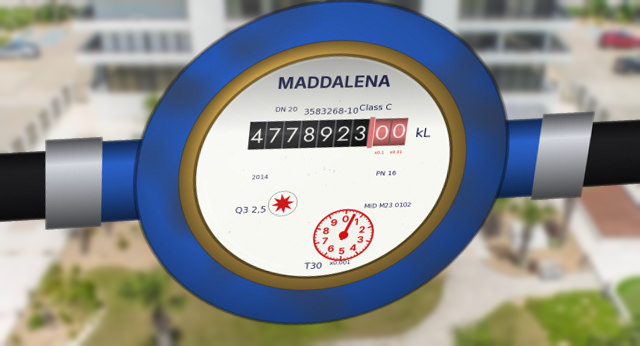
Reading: kL 4778923.000
